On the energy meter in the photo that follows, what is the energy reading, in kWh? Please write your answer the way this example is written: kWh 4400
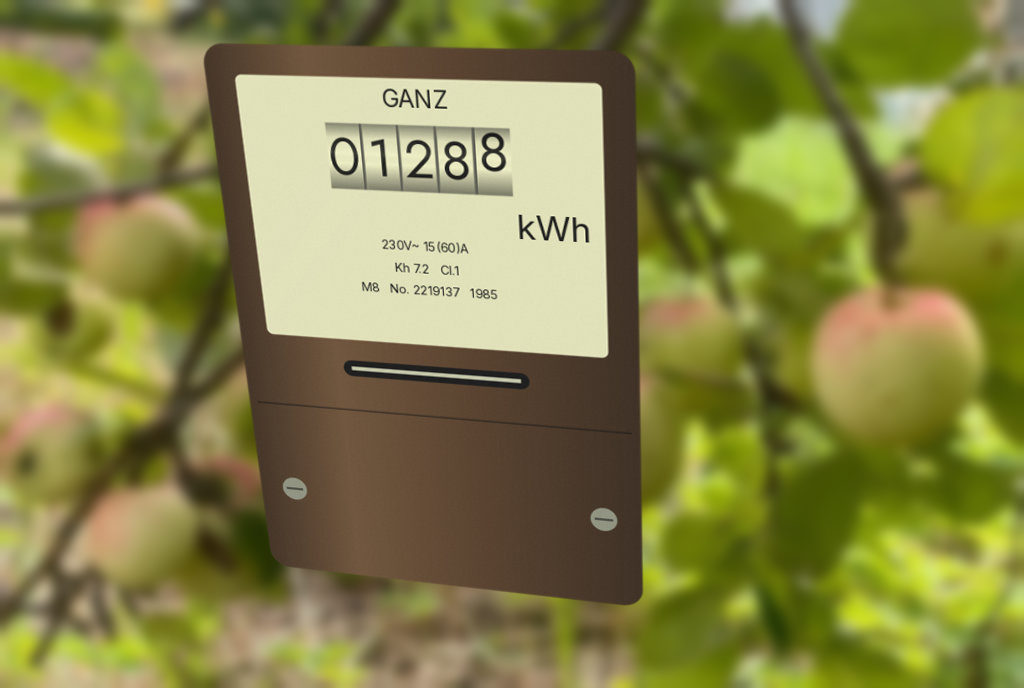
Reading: kWh 1288
